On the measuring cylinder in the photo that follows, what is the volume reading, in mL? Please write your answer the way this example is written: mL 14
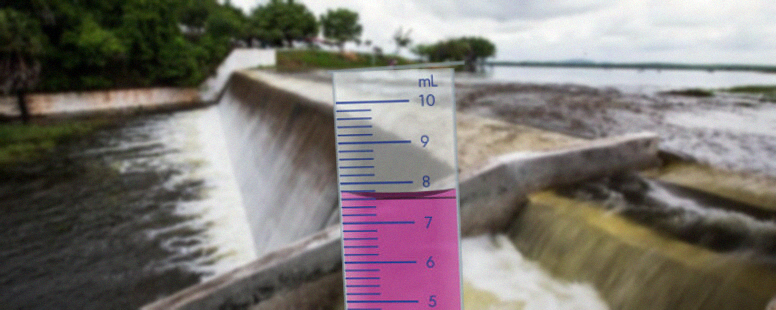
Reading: mL 7.6
